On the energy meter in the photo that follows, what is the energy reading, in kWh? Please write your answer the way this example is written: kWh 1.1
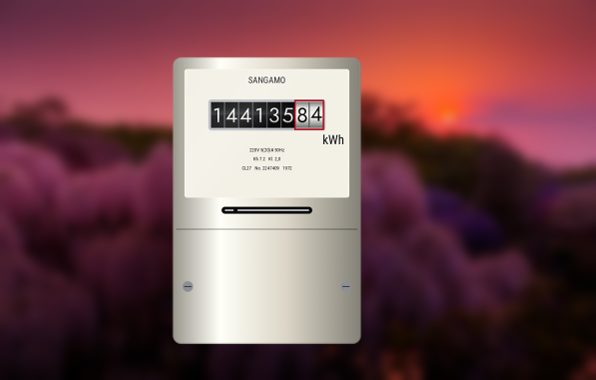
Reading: kWh 144135.84
